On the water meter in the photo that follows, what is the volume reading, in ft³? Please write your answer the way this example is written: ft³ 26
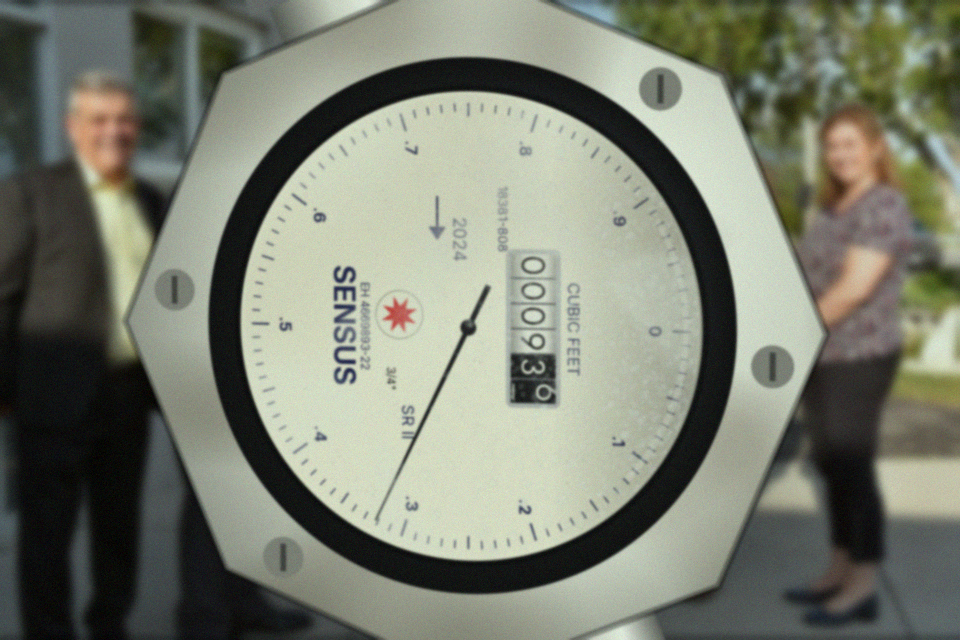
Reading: ft³ 936.32
